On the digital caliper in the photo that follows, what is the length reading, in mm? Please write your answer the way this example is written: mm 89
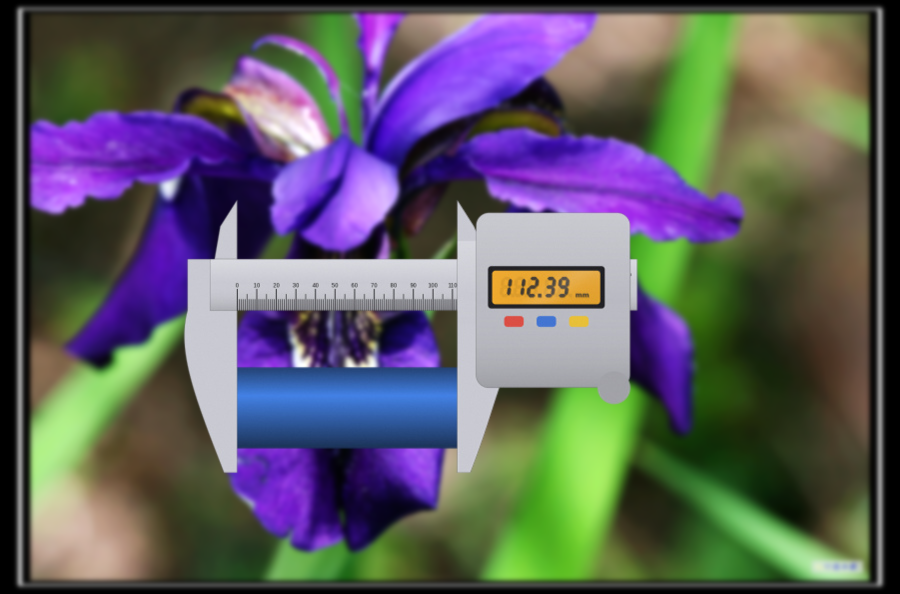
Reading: mm 112.39
